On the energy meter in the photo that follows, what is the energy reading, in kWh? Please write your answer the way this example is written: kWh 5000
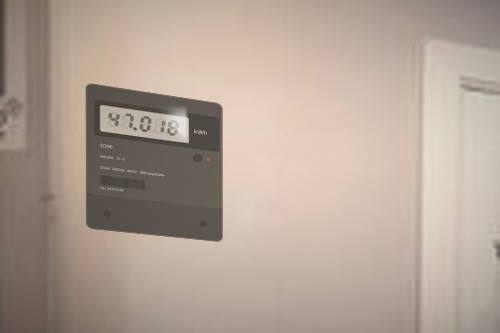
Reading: kWh 47.018
